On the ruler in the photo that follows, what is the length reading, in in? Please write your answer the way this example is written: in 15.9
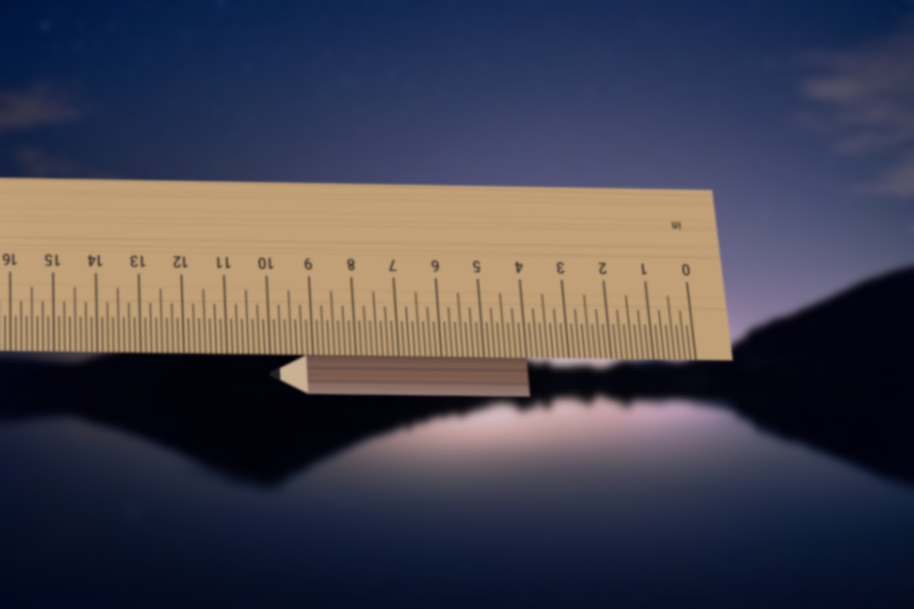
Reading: in 6
